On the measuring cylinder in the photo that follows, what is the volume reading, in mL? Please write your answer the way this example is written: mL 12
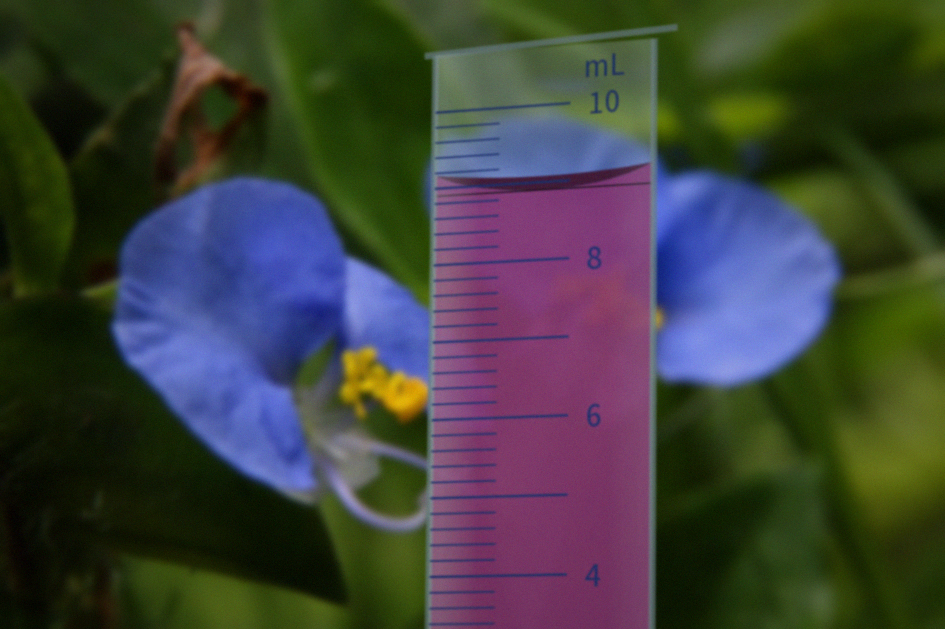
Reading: mL 8.9
